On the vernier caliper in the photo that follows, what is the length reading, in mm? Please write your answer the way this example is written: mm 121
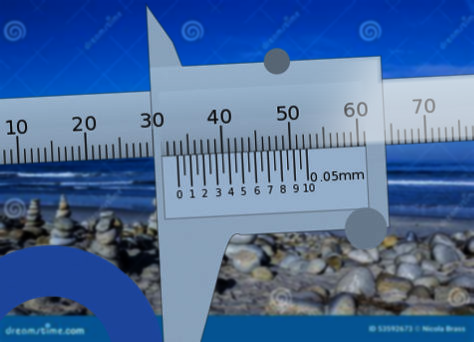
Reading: mm 33.4
